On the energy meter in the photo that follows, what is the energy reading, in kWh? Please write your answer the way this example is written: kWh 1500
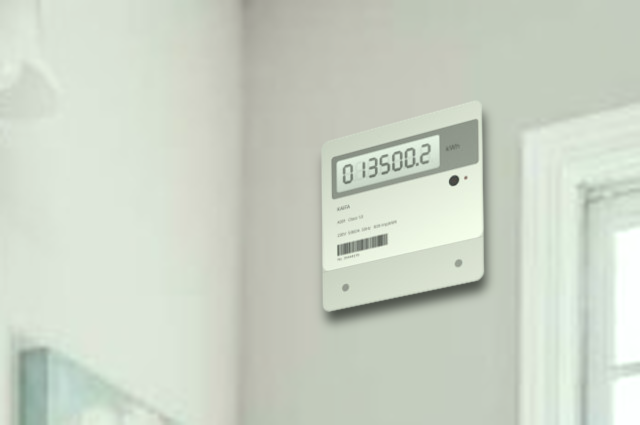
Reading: kWh 13500.2
